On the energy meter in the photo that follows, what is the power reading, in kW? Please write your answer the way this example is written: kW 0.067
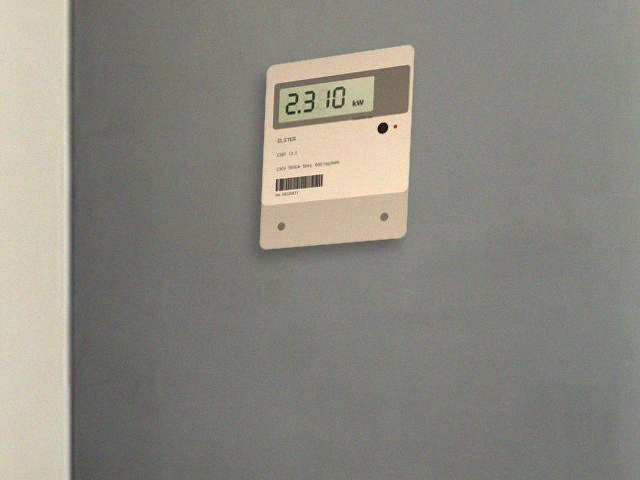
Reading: kW 2.310
